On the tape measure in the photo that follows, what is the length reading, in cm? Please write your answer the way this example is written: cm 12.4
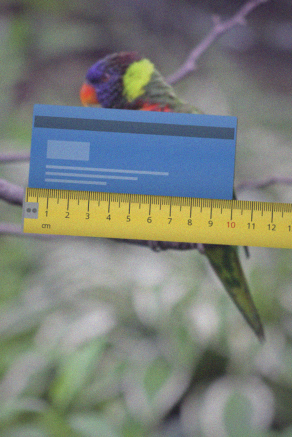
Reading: cm 10
